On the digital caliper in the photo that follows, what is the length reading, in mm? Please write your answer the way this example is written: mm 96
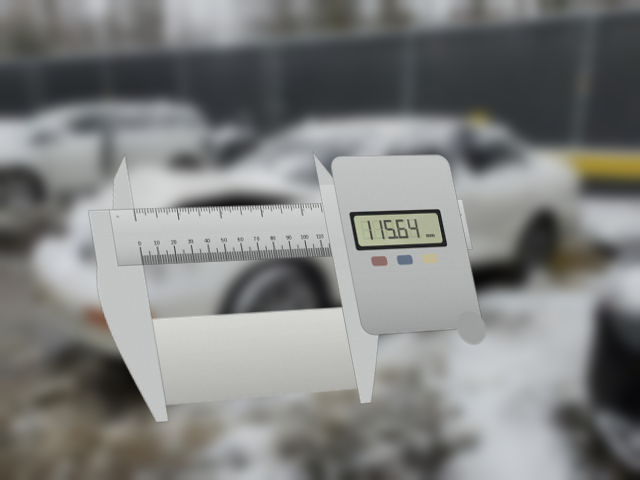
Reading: mm 115.64
